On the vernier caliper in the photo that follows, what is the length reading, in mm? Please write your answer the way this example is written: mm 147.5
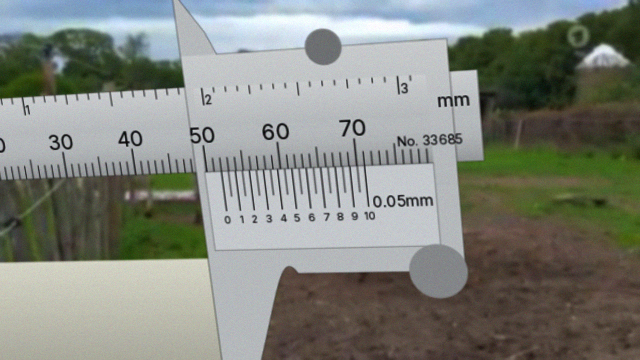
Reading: mm 52.0
